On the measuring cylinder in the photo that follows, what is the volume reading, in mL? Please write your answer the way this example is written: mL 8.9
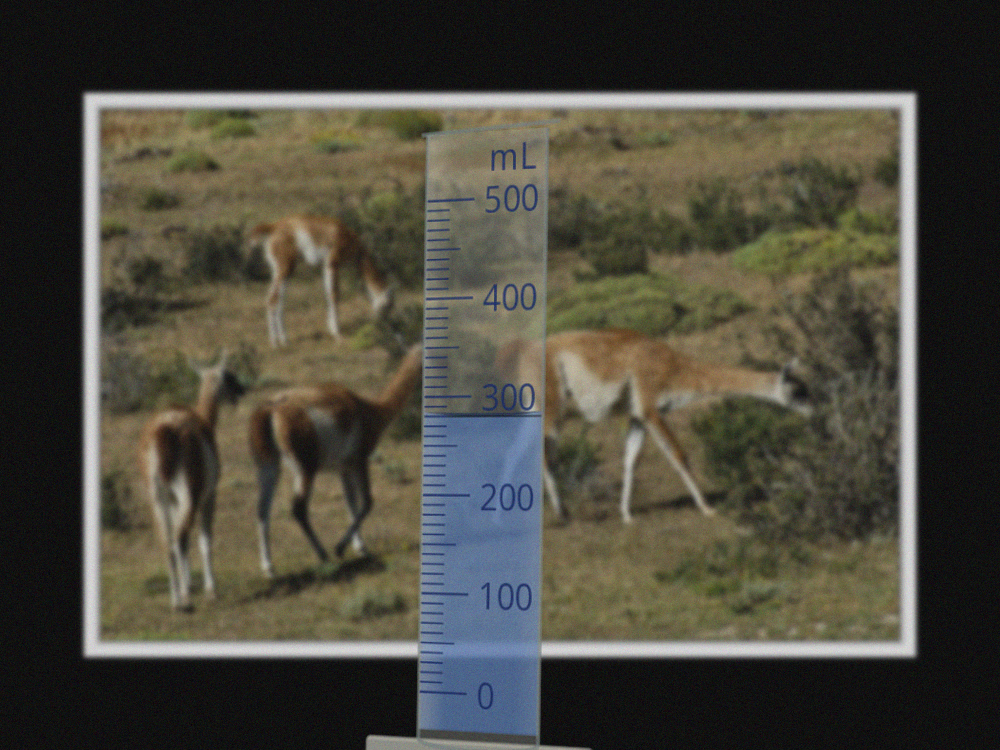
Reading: mL 280
